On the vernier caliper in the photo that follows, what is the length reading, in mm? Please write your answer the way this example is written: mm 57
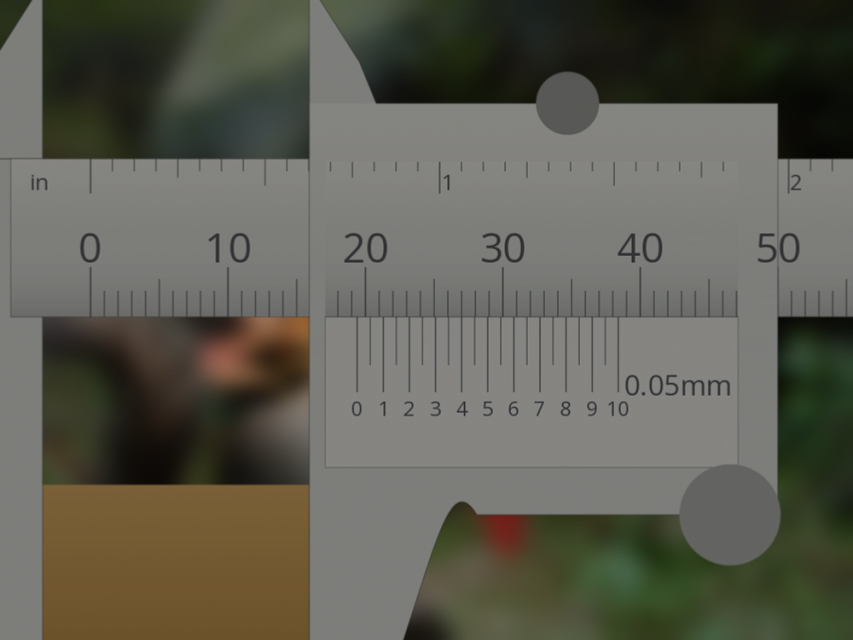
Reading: mm 19.4
